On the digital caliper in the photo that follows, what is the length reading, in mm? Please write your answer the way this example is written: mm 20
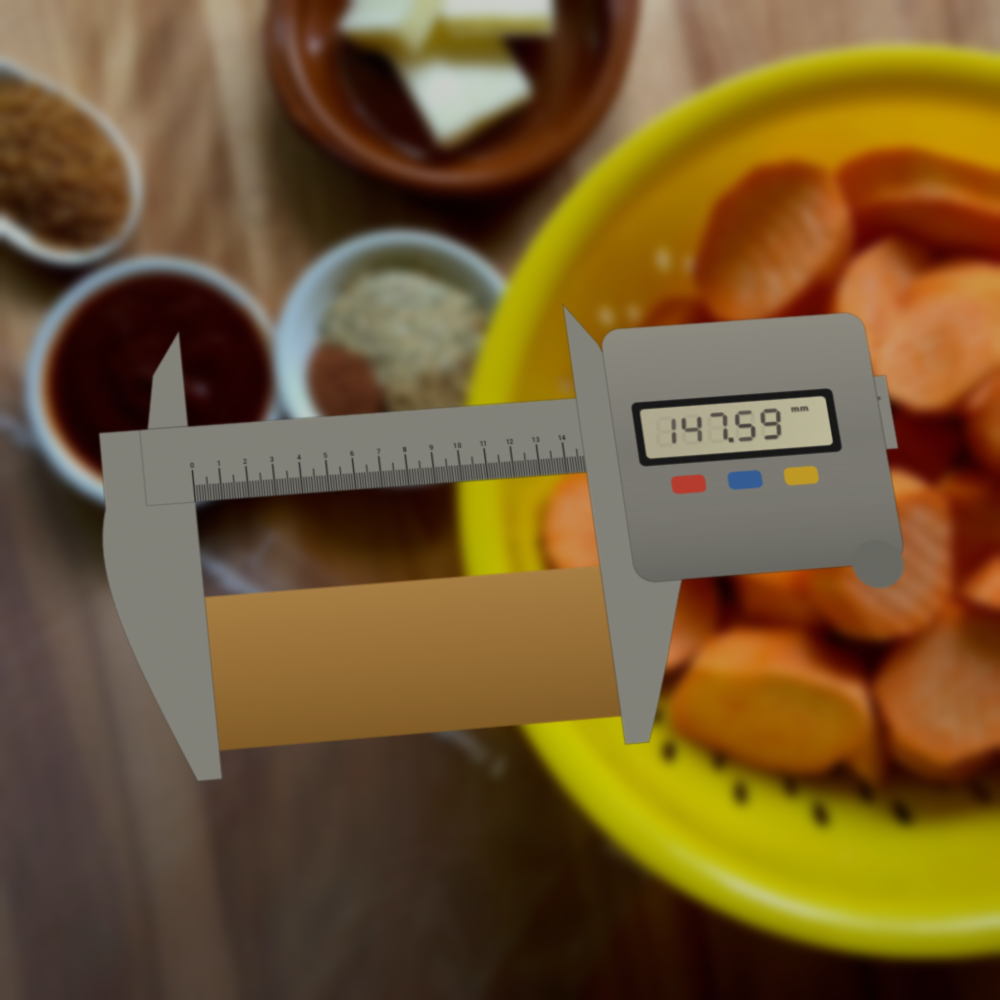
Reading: mm 147.59
